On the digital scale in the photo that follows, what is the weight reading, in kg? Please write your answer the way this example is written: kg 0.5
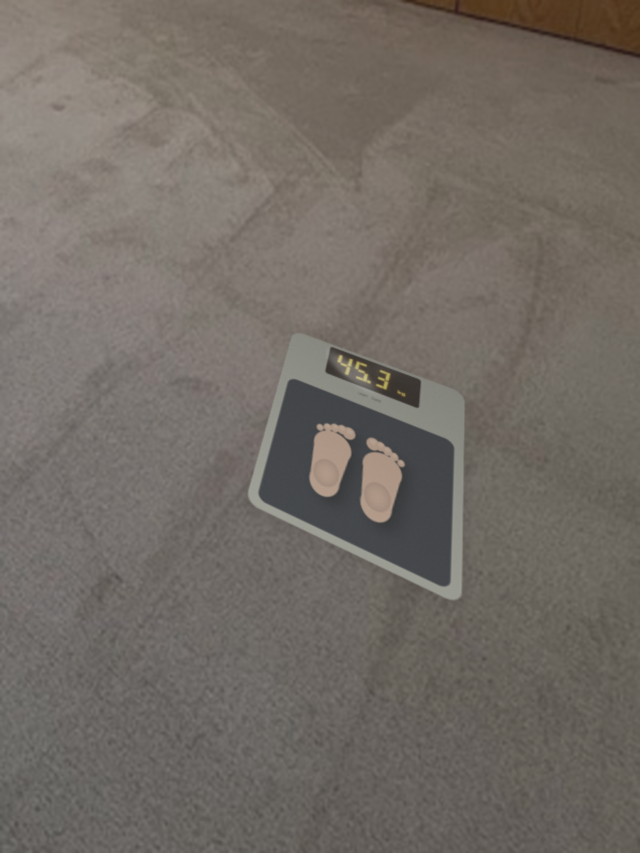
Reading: kg 45.3
